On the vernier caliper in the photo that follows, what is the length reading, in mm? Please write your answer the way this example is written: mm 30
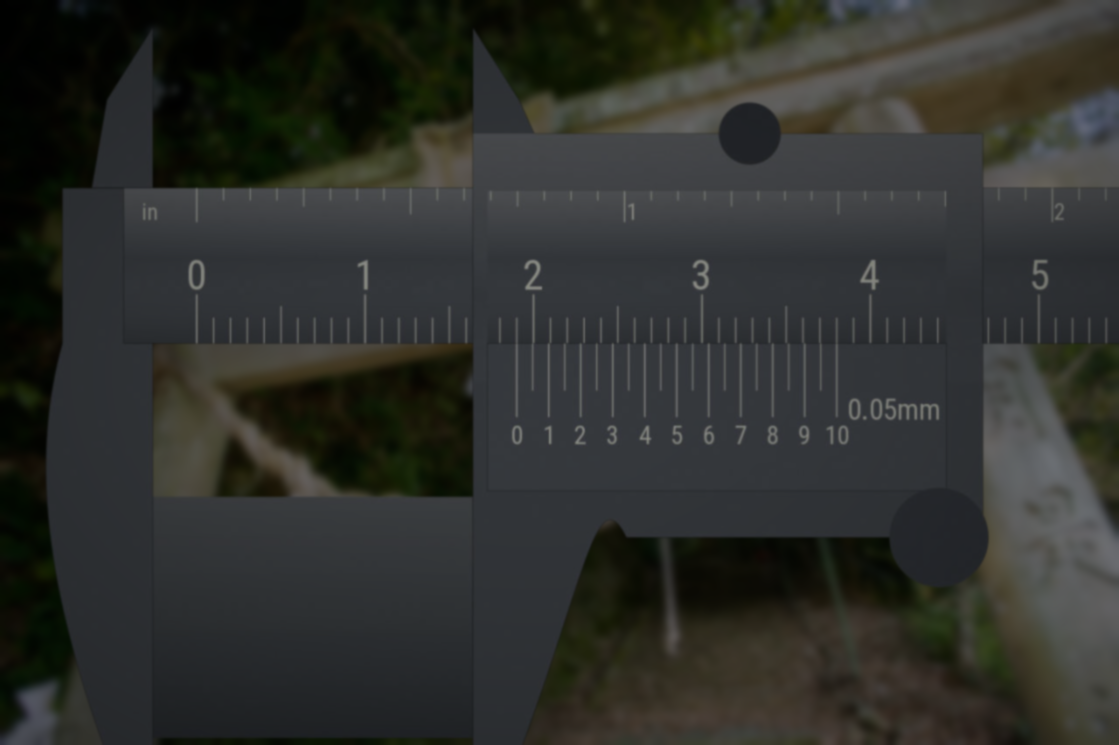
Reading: mm 19.0
